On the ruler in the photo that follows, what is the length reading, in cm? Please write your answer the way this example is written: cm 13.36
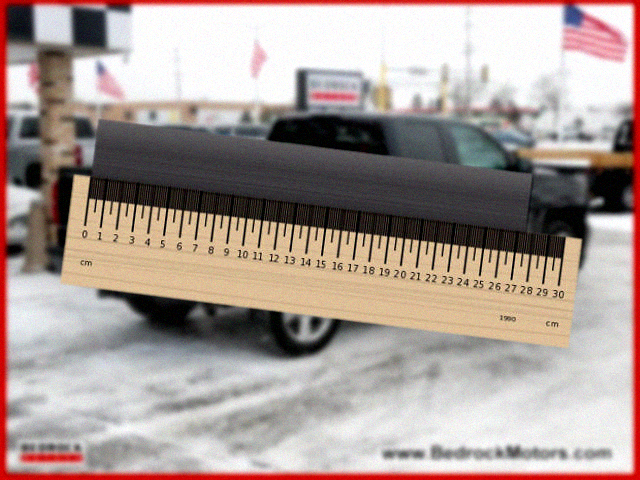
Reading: cm 27.5
